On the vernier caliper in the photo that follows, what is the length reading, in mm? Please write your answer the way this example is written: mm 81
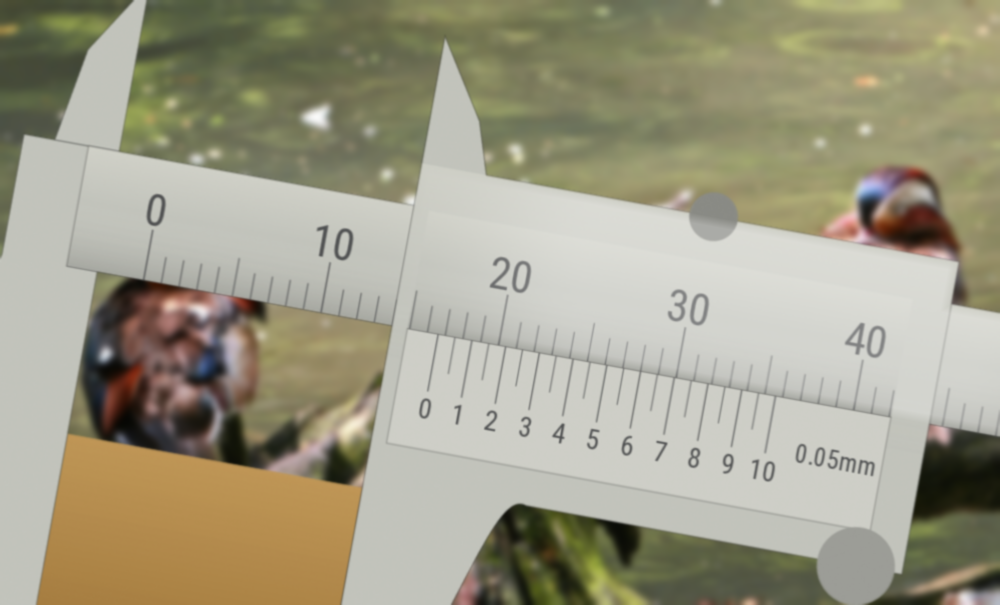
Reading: mm 16.6
